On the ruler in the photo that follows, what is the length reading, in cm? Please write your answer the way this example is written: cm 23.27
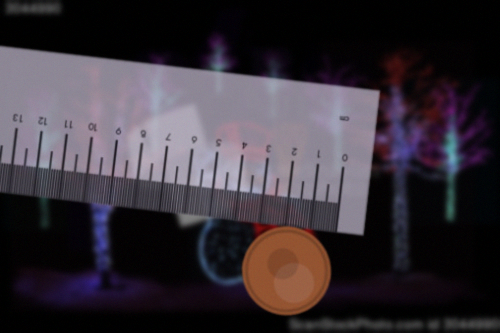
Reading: cm 3.5
